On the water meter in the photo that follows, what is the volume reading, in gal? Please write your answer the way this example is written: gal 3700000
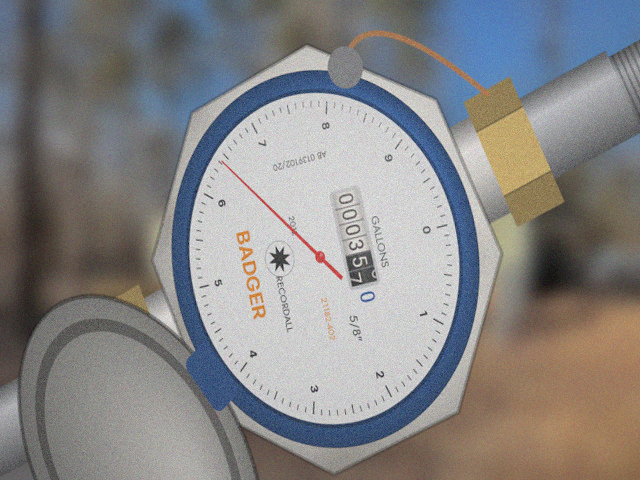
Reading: gal 3566.4
